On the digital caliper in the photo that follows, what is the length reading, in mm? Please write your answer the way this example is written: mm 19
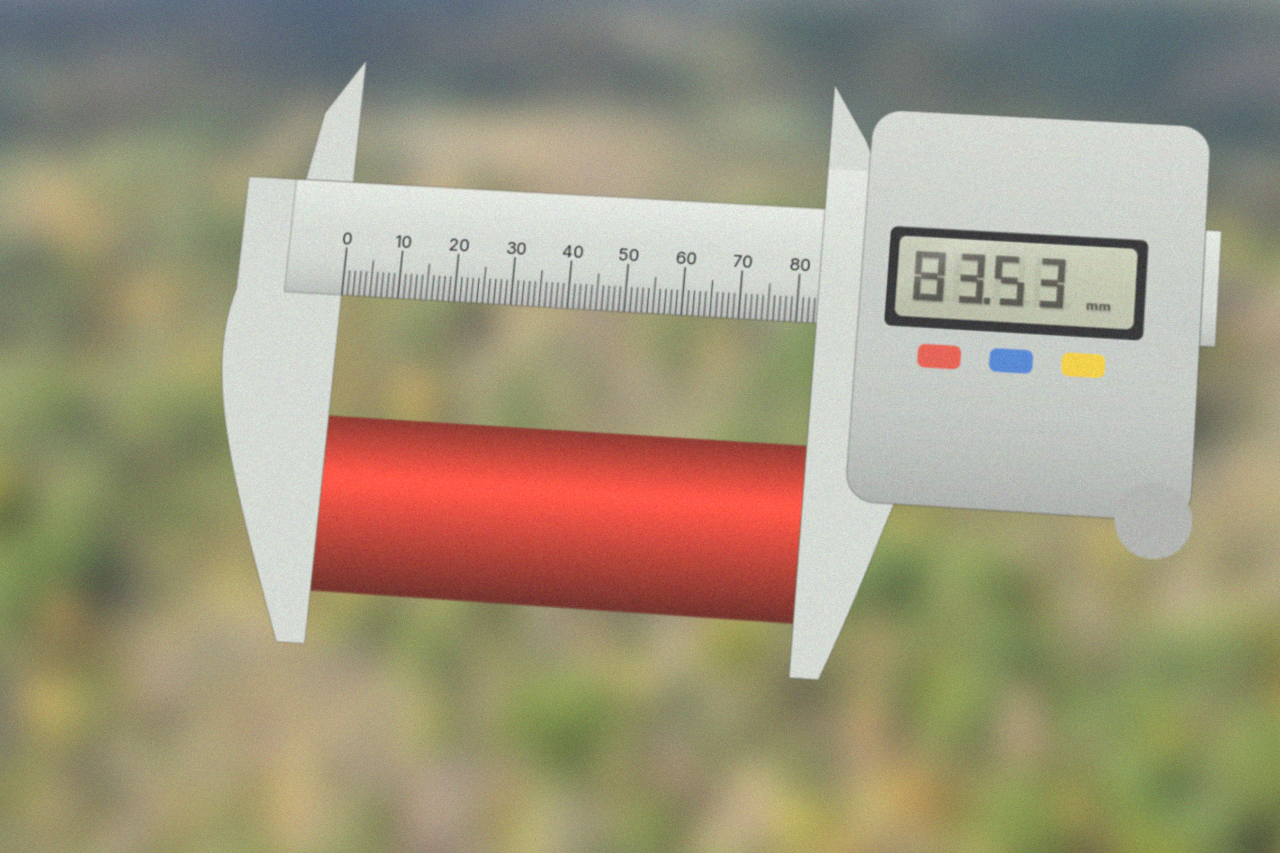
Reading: mm 83.53
